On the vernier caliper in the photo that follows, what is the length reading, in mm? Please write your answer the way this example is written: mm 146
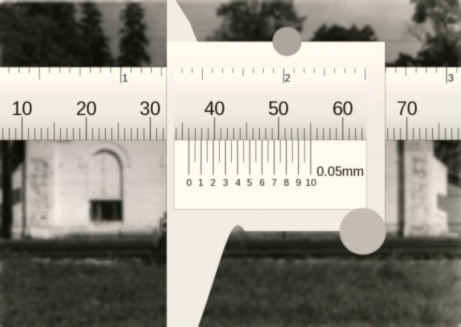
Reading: mm 36.0
